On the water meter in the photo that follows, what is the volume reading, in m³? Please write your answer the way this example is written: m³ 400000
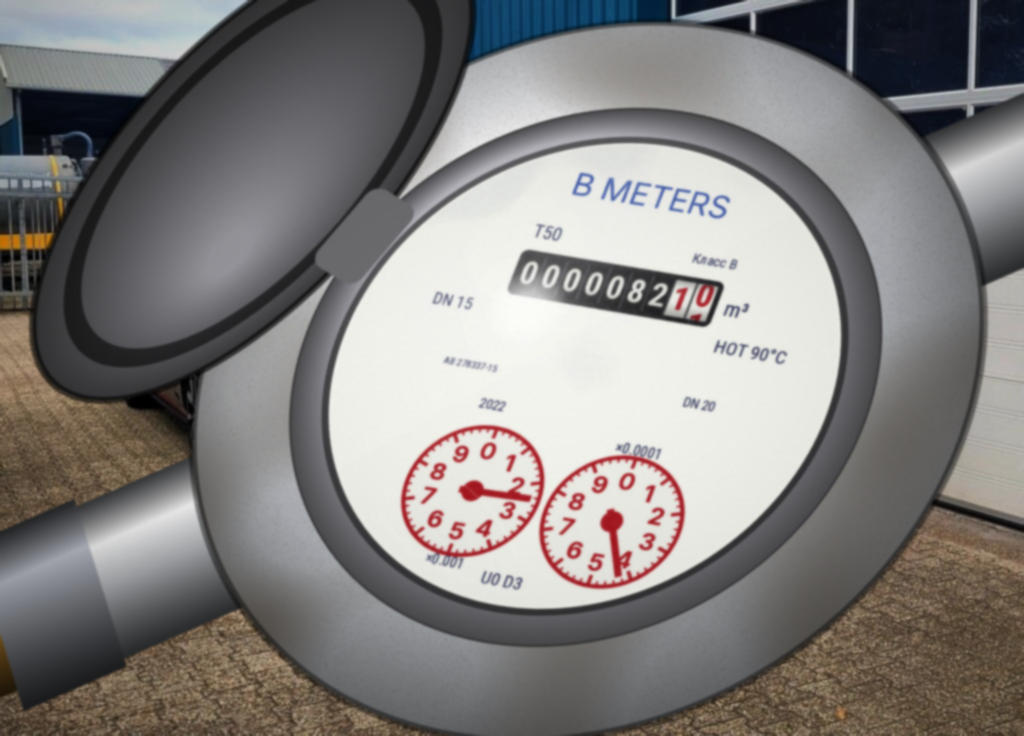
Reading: m³ 82.1024
